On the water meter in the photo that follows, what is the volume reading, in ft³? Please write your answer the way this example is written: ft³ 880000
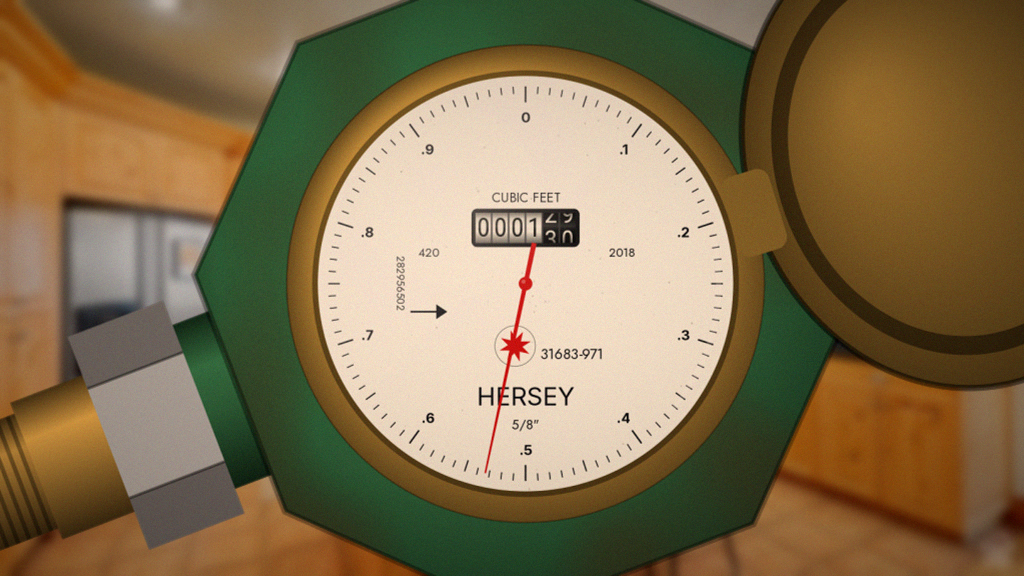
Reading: ft³ 129.53
